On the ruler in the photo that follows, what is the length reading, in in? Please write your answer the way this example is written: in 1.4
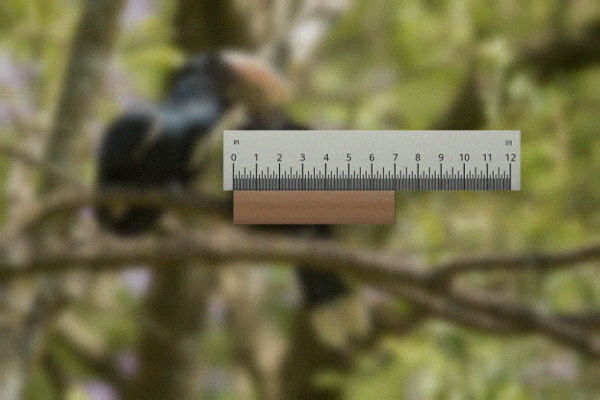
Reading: in 7
